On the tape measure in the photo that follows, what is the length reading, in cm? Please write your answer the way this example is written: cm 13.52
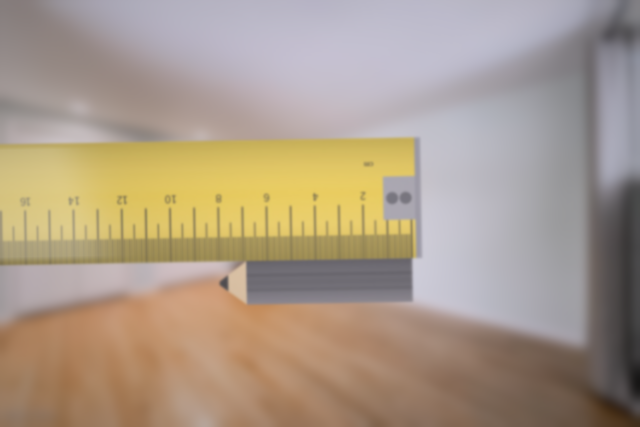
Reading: cm 8
